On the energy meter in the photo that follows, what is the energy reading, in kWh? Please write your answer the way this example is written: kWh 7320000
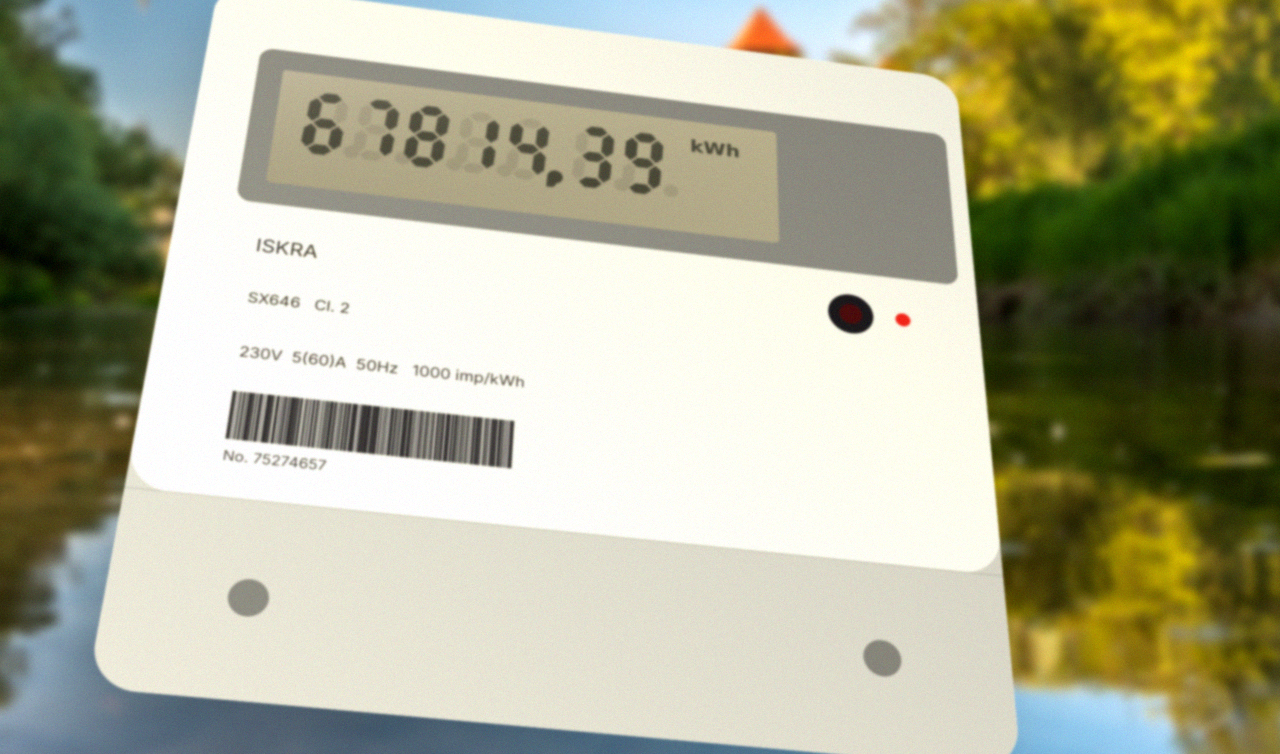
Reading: kWh 67814.39
